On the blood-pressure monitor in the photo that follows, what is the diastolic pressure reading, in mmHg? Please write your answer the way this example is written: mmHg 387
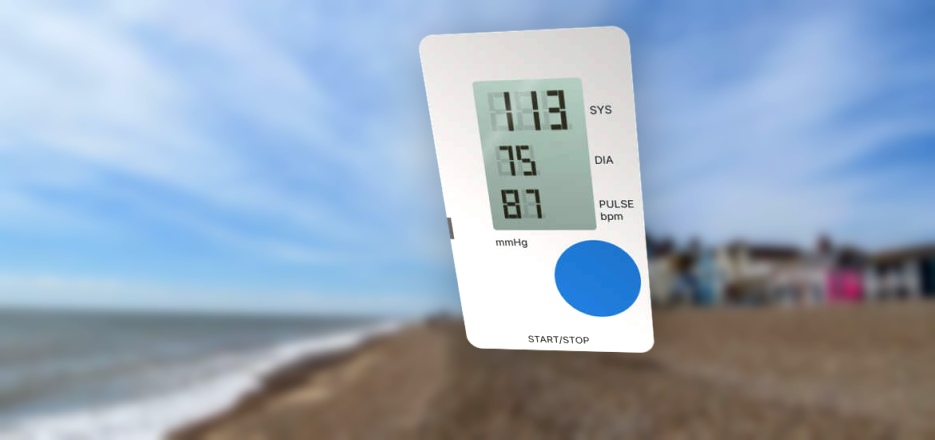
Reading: mmHg 75
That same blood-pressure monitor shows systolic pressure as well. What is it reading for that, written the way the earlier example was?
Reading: mmHg 113
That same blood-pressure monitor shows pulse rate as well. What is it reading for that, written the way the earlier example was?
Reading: bpm 87
